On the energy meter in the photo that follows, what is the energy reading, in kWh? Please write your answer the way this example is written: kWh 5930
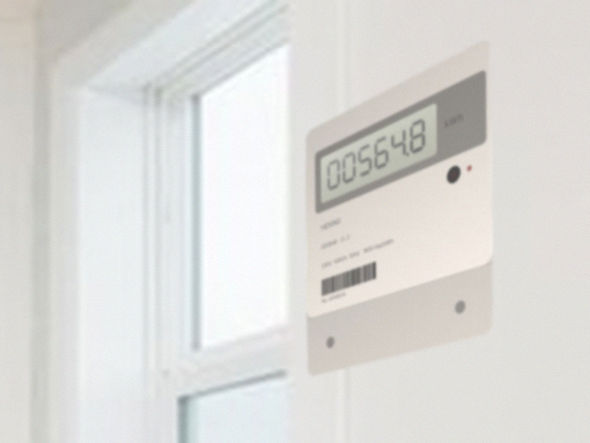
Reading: kWh 564.8
